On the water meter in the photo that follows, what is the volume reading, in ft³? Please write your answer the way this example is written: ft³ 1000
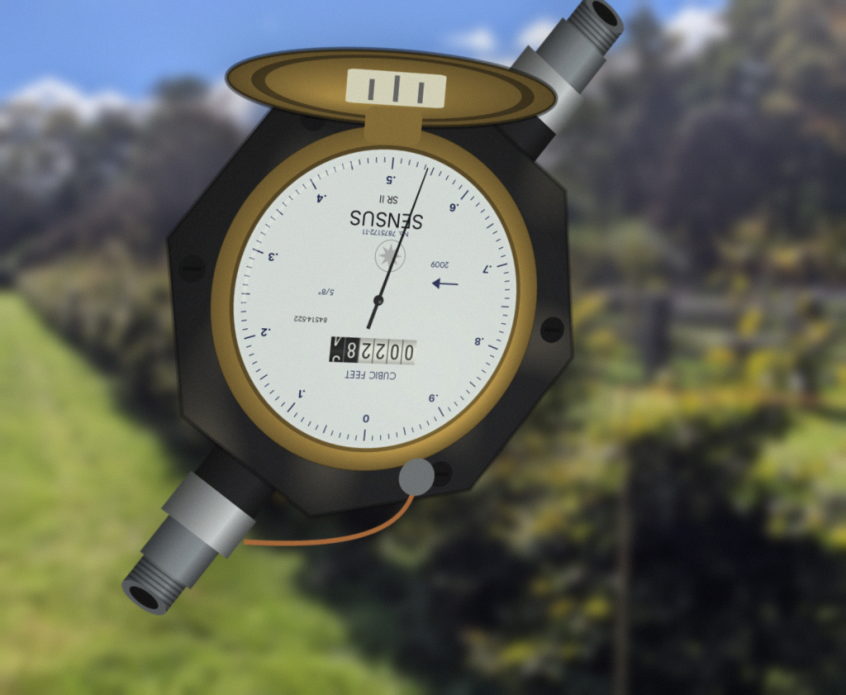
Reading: ft³ 2283.54
